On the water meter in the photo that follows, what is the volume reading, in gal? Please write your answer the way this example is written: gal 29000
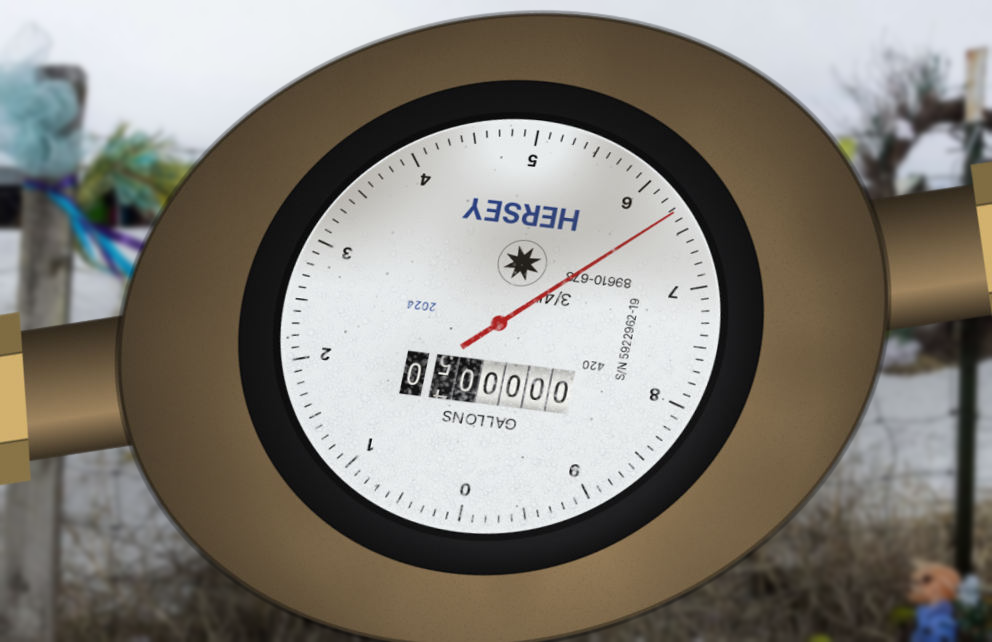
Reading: gal 46.3
